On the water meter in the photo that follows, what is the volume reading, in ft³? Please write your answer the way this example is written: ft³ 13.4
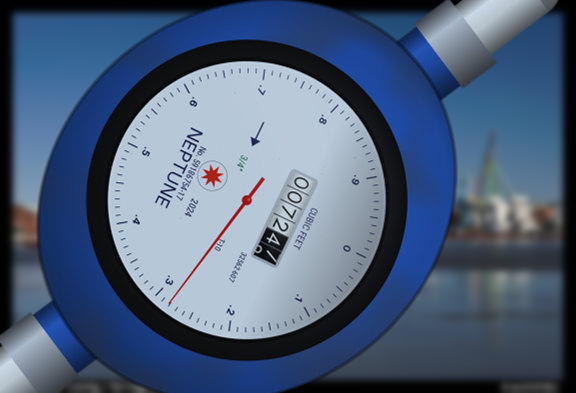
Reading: ft³ 7247.28
